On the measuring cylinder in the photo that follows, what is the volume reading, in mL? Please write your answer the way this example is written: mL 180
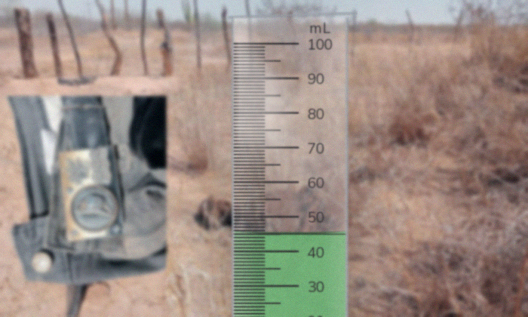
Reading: mL 45
